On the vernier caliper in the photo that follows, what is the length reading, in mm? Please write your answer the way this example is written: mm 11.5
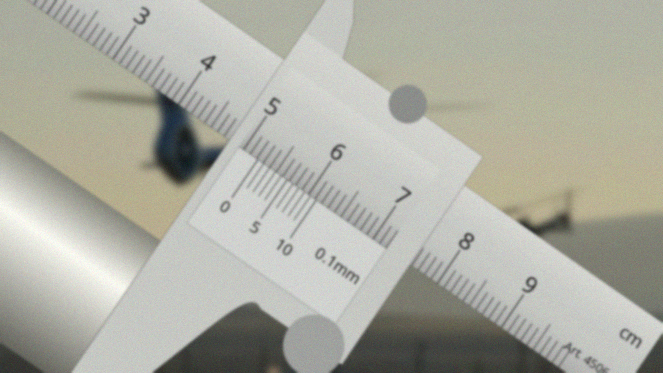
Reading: mm 52.2
